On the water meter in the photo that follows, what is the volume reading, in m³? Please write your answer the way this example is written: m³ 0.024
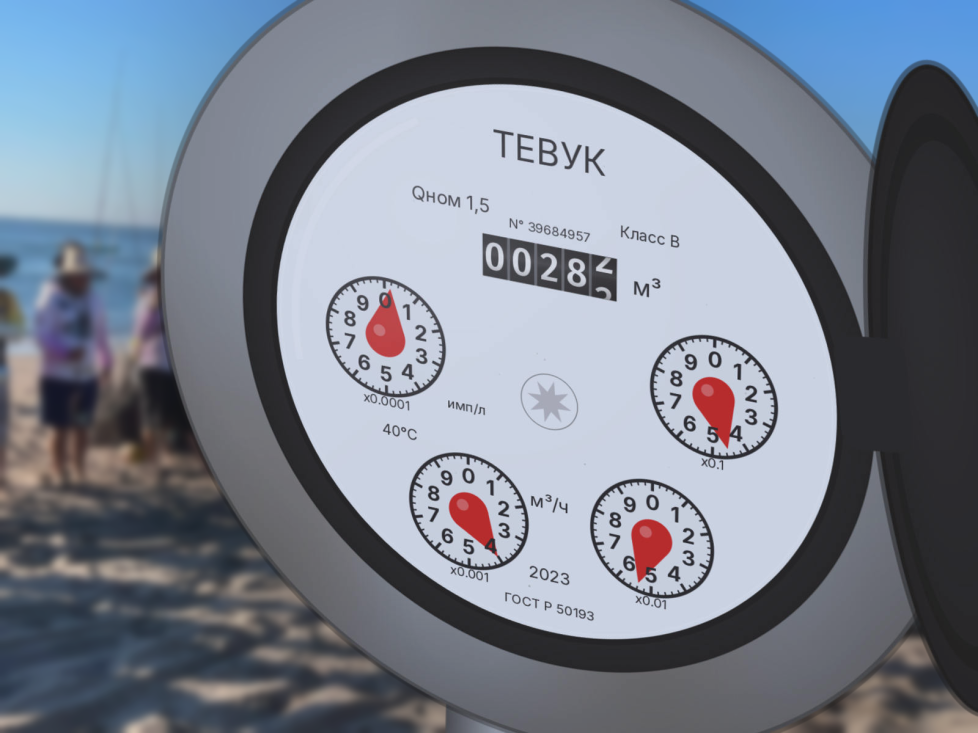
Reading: m³ 282.4540
